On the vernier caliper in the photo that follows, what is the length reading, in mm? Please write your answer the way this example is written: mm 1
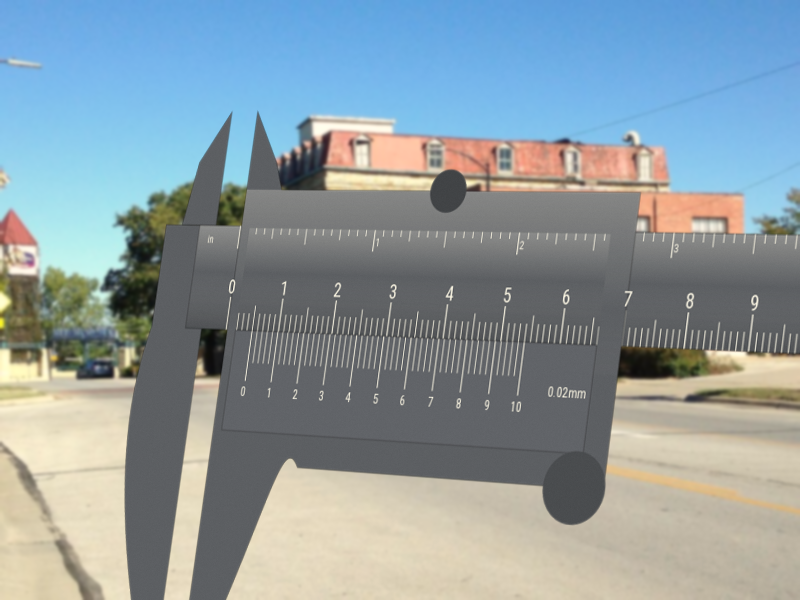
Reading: mm 5.0
